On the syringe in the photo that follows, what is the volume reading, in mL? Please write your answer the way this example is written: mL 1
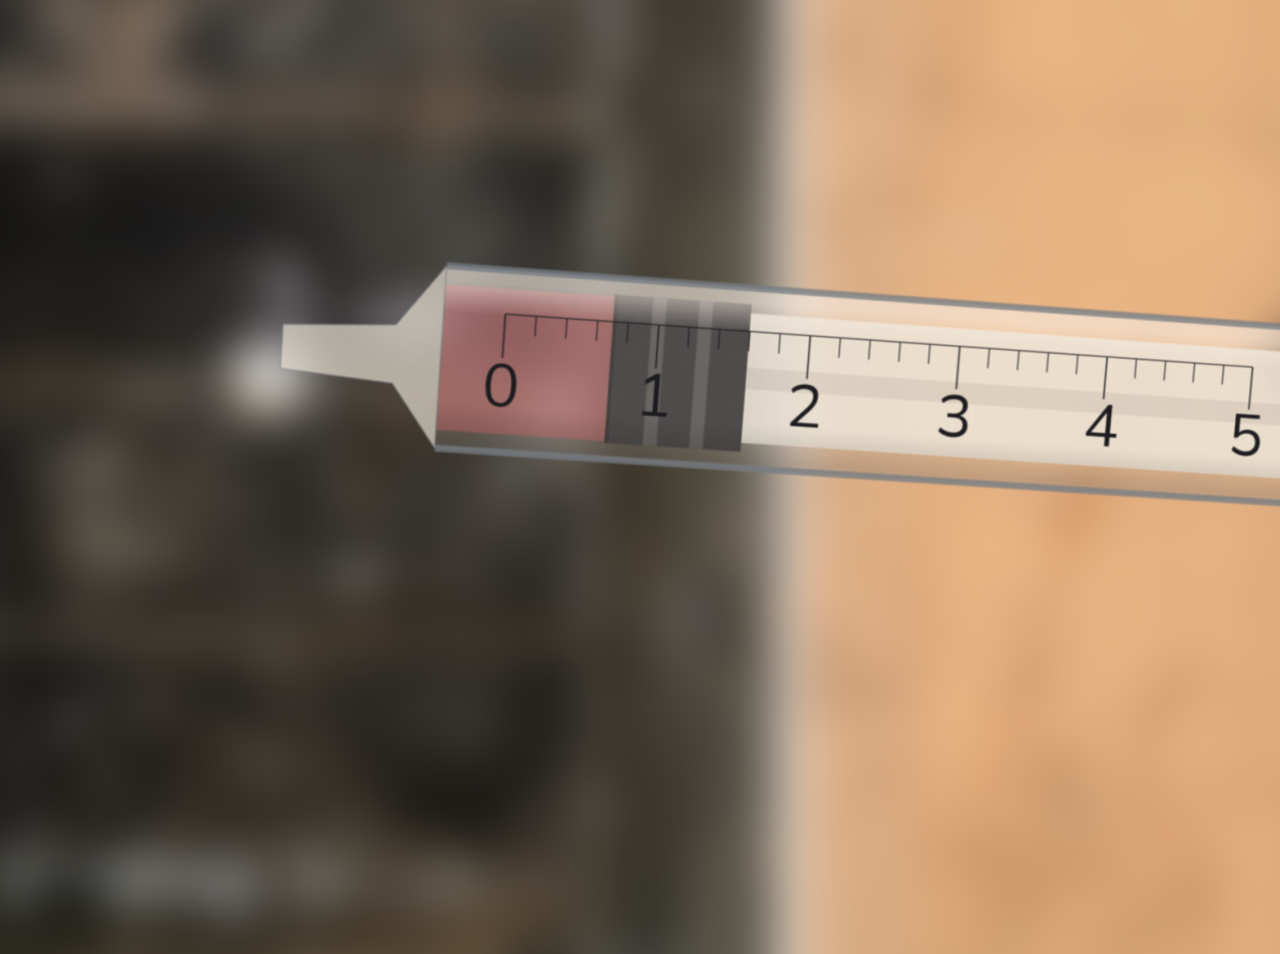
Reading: mL 0.7
